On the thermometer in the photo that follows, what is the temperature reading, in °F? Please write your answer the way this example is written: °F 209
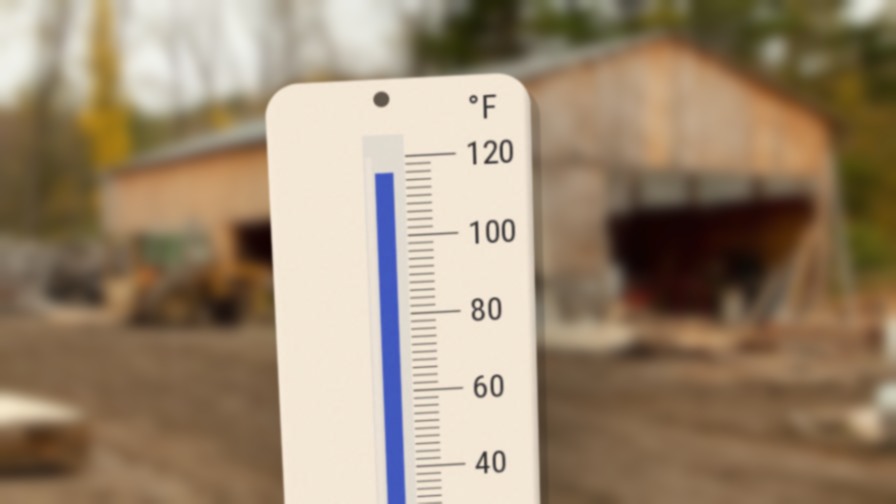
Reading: °F 116
